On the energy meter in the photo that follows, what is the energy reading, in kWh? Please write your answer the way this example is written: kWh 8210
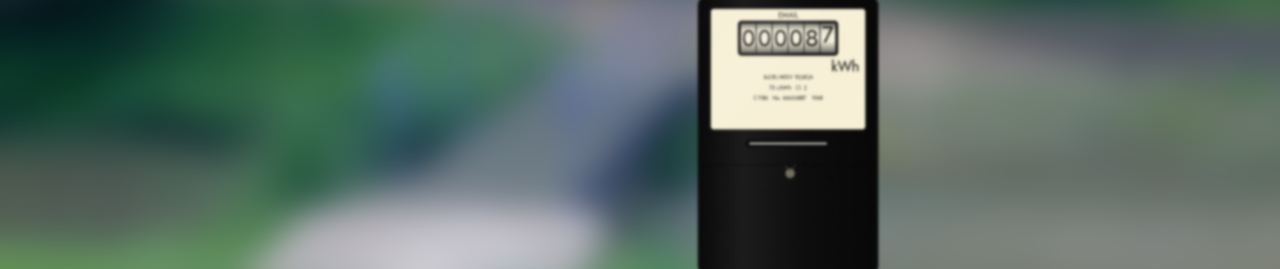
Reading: kWh 87
